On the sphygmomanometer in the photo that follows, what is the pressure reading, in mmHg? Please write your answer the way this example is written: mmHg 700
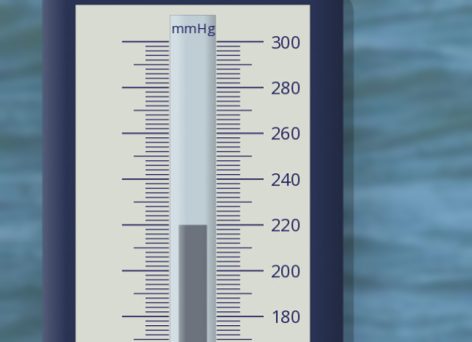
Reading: mmHg 220
